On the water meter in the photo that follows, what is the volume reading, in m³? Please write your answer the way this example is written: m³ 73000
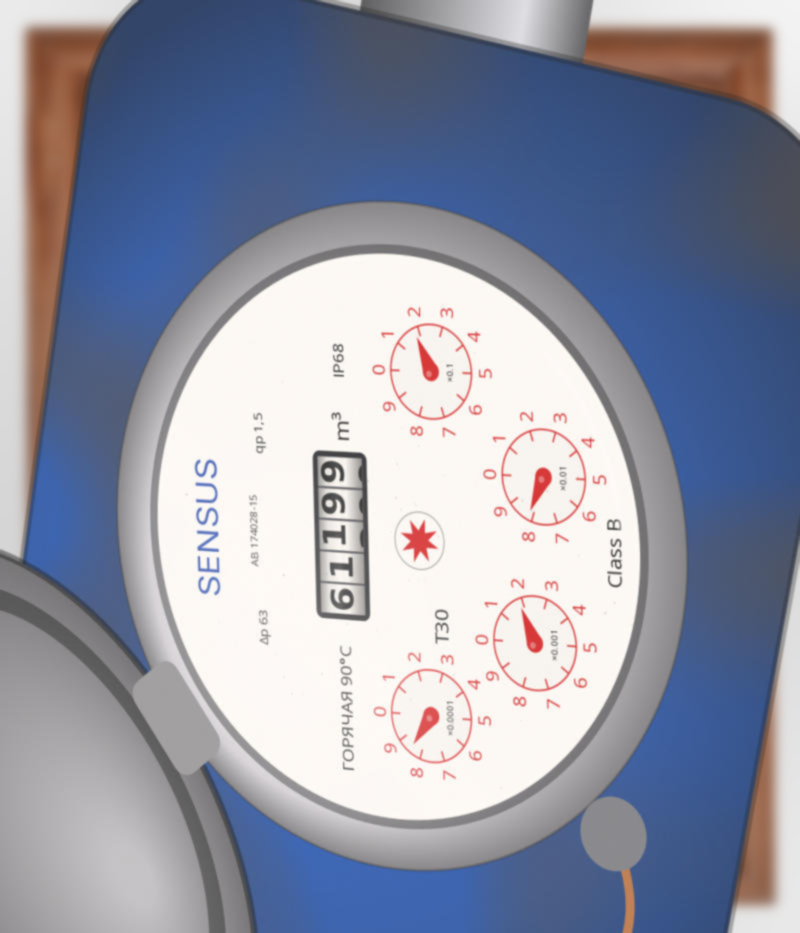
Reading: m³ 61199.1818
